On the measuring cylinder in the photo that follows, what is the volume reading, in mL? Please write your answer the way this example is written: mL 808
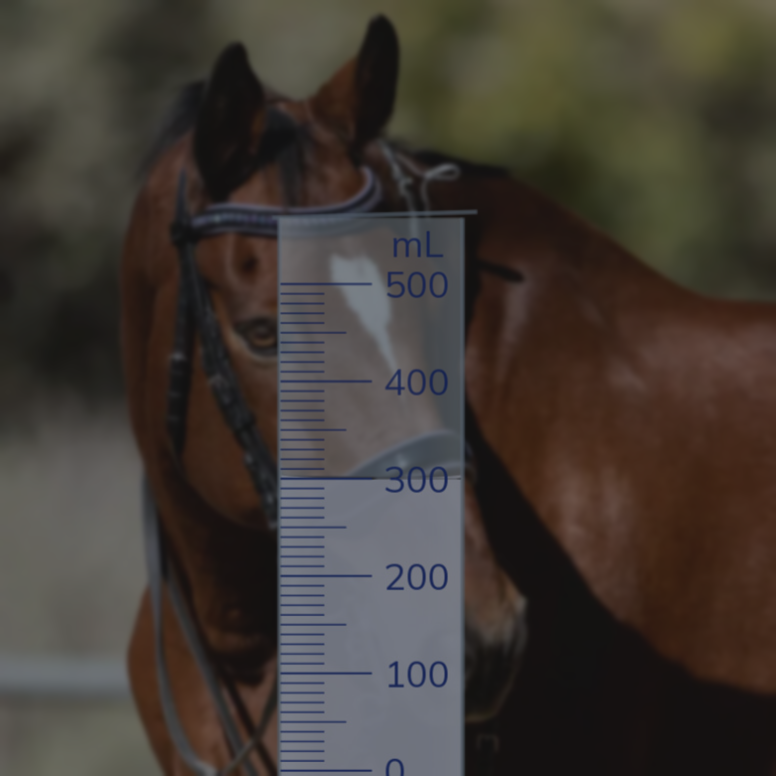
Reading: mL 300
